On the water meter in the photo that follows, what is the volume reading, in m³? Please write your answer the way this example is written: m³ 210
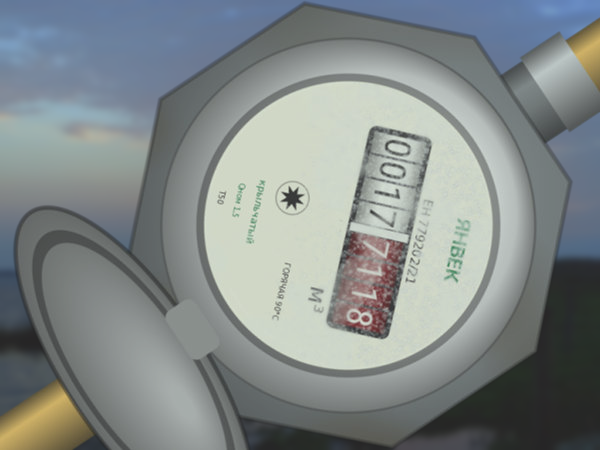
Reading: m³ 17.7118
